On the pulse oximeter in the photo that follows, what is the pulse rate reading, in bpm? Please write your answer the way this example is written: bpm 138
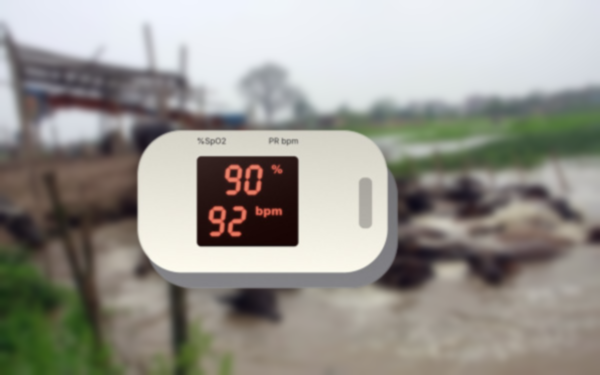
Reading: bpm 92
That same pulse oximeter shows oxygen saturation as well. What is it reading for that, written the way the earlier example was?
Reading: % 90
